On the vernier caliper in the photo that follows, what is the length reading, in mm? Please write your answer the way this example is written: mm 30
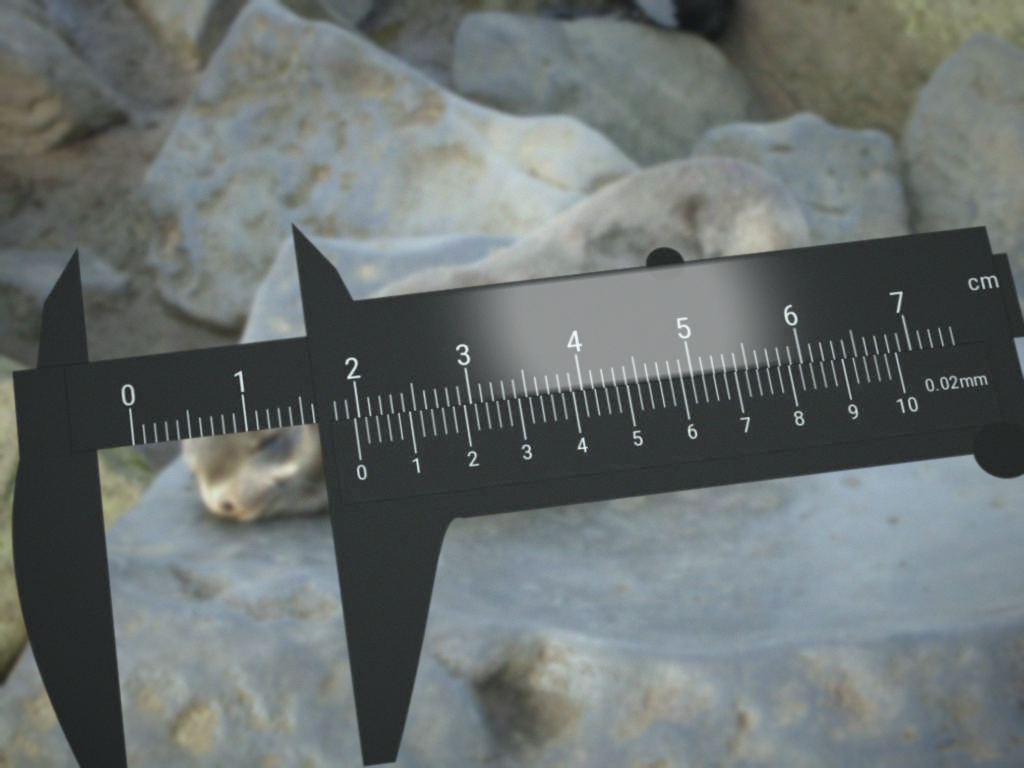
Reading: mm 19.6
